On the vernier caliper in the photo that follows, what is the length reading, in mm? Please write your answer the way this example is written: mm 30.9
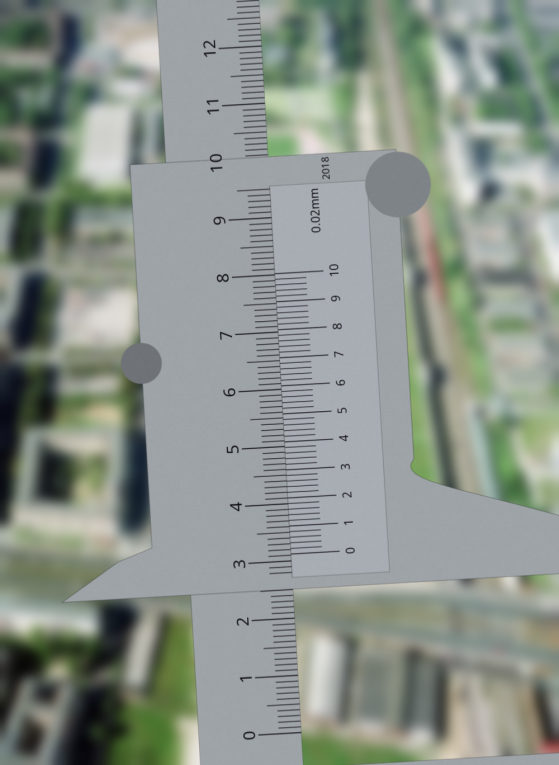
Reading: mm 31.2
